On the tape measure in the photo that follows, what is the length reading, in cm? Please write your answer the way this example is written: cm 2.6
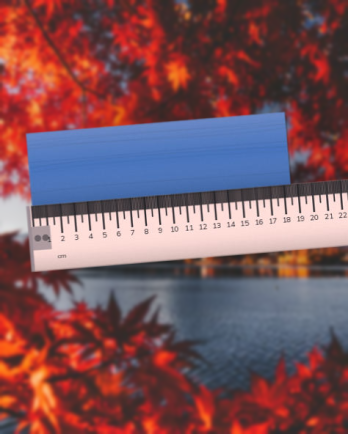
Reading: cm 18.5
